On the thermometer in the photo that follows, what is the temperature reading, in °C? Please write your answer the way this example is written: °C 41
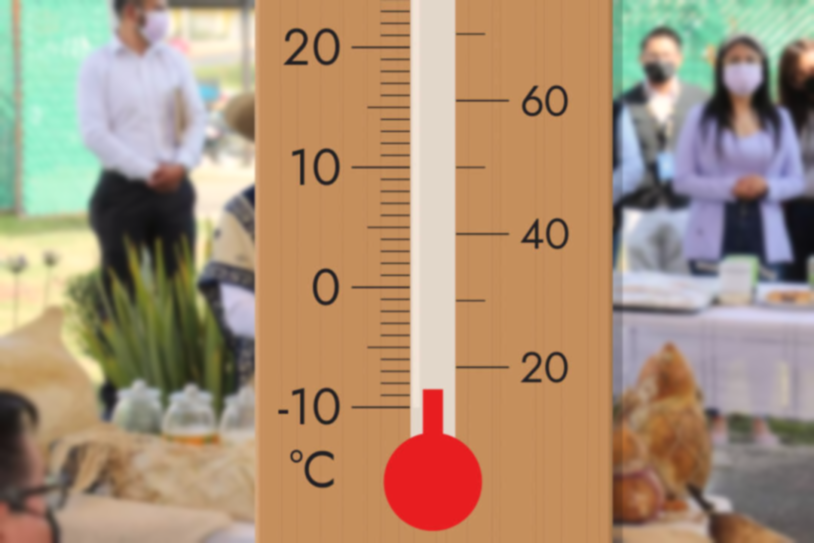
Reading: °C -8.5
